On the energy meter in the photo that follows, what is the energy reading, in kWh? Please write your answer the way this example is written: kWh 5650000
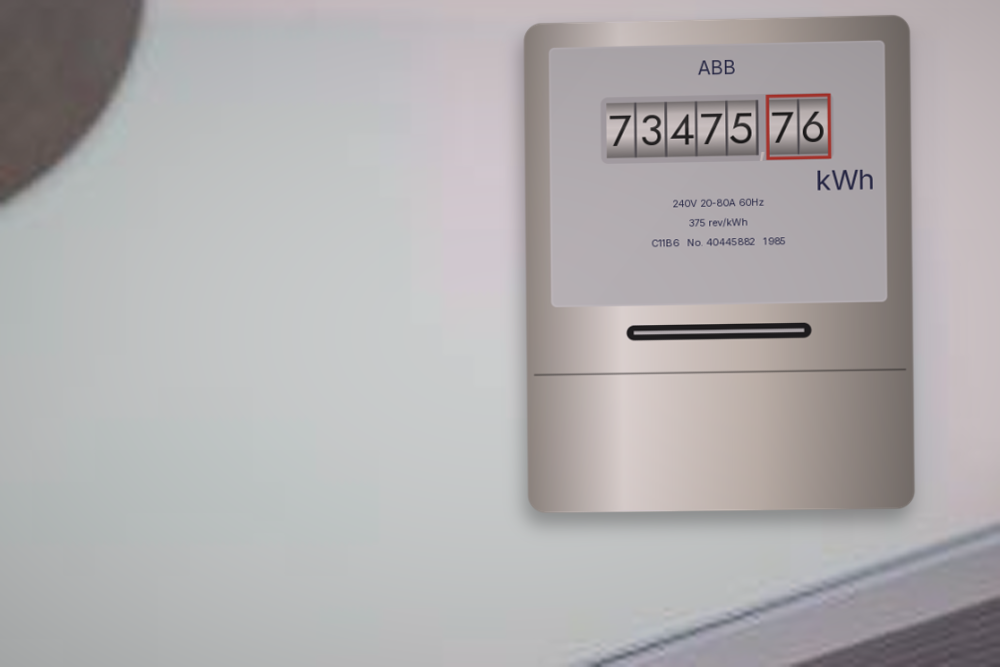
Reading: kWh 73475.76
